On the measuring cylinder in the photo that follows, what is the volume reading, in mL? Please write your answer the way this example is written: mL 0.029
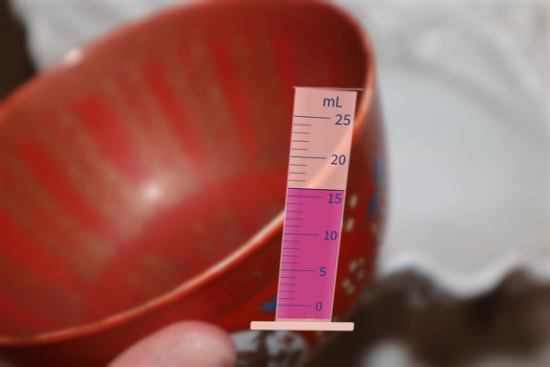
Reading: mL 16
